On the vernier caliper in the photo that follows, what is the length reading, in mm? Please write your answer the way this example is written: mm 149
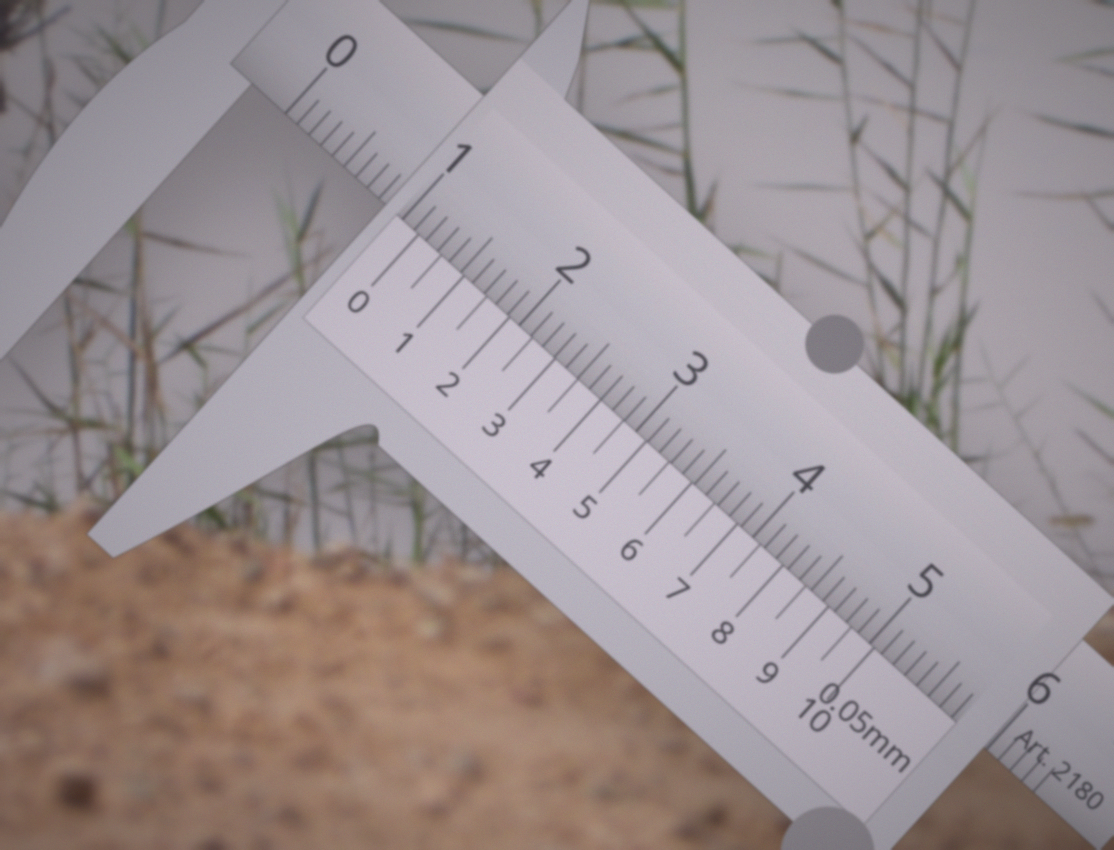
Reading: mm 11.4
